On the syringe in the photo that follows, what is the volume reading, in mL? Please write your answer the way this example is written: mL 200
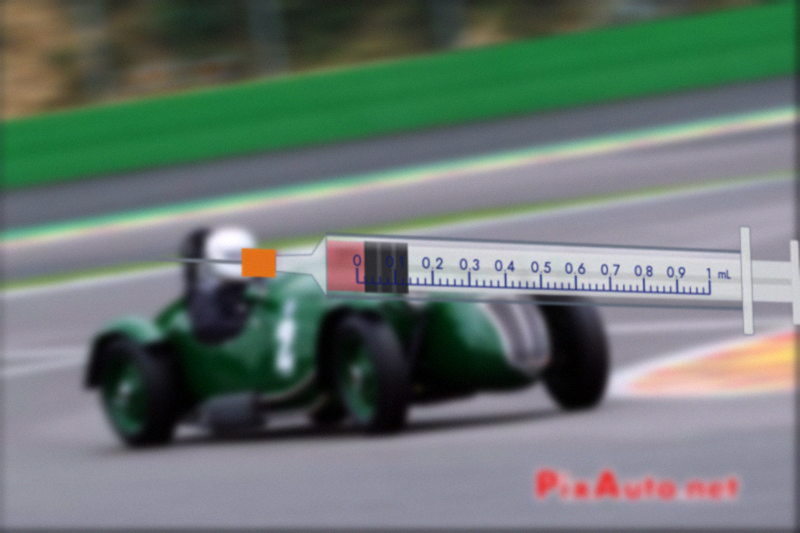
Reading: mL 0.02
